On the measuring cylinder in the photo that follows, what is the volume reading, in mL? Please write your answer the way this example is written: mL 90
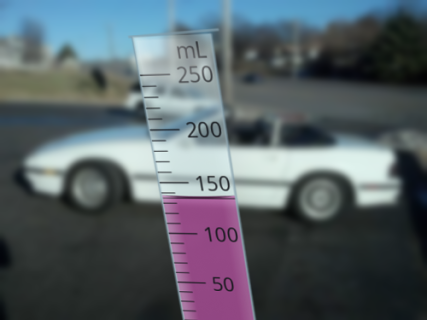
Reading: mL 135
